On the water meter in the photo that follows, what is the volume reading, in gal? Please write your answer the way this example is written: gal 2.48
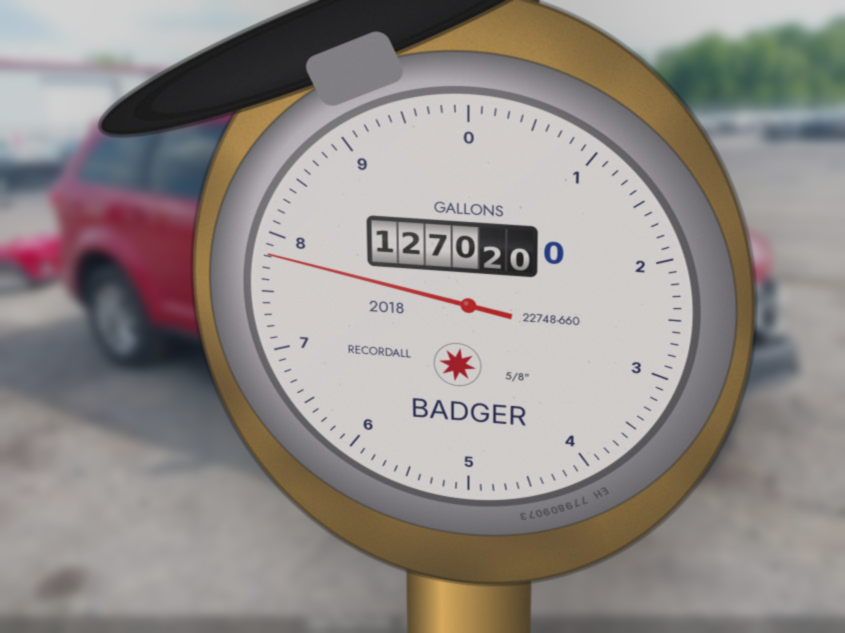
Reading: gal 1270197.8
